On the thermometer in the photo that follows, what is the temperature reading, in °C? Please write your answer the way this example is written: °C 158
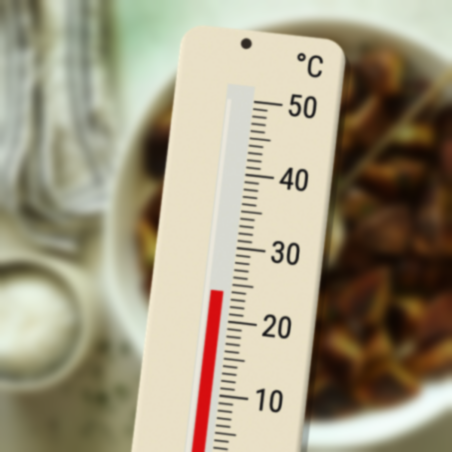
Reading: °C 24
